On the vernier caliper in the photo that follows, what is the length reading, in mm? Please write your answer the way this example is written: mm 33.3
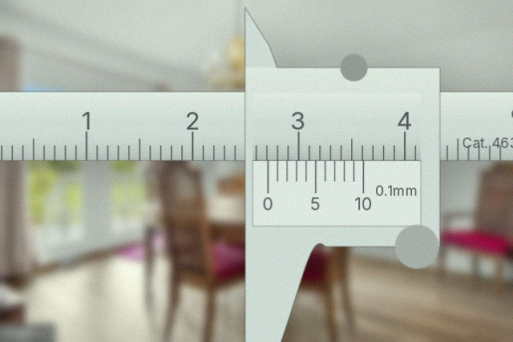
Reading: mm 27.1
